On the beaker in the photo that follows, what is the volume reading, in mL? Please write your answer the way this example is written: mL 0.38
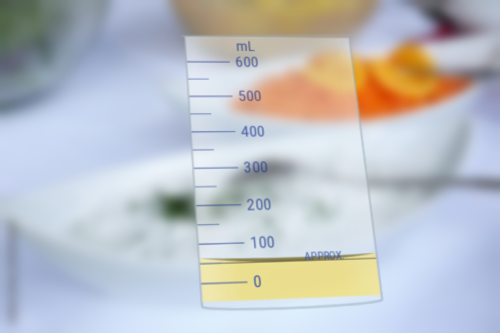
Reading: mL 50
